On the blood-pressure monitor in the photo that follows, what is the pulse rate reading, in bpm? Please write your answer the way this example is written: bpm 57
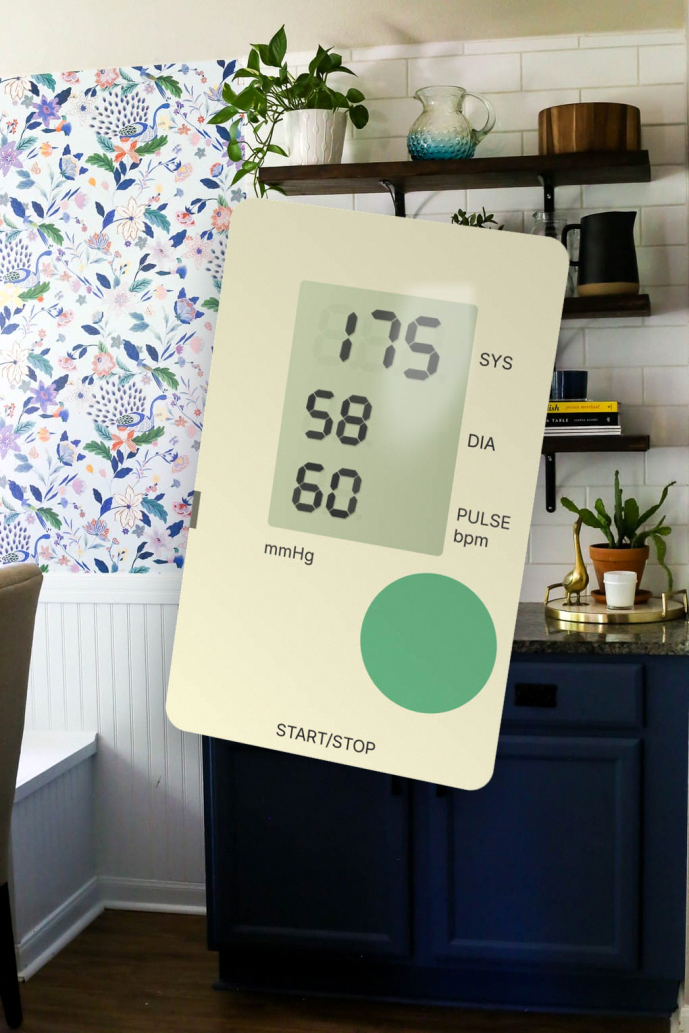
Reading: bpm 60
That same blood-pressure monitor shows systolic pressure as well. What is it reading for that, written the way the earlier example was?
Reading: mmHg 175
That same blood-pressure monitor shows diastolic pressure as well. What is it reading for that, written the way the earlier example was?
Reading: mmHg 58
